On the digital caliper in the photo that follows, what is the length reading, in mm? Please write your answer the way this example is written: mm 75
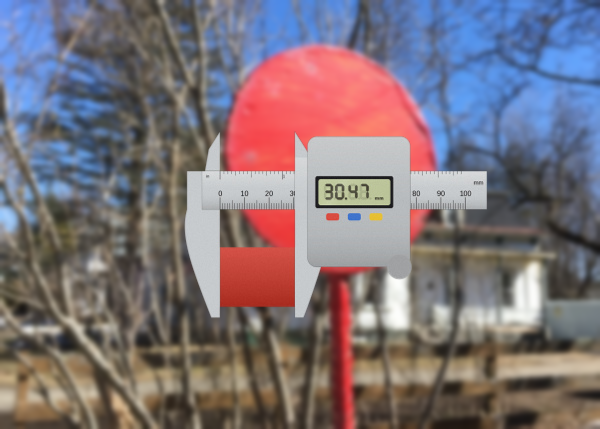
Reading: mm 30.47
